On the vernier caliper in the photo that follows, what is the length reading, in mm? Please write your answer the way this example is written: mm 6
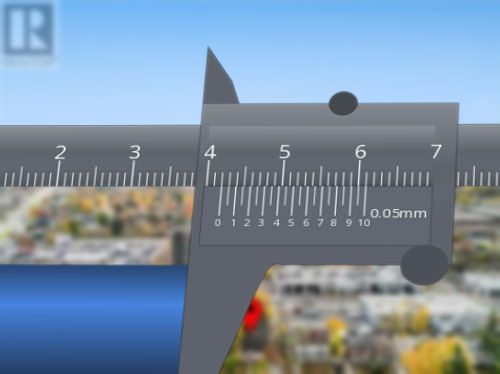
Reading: mm 42.0
